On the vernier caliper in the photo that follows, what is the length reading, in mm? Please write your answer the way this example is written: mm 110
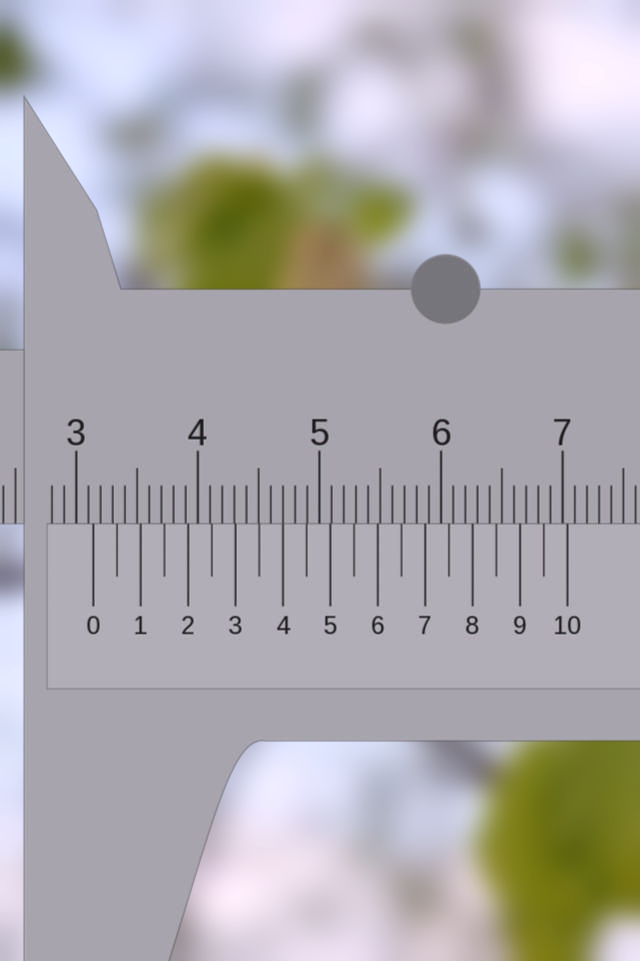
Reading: mm 31.4
